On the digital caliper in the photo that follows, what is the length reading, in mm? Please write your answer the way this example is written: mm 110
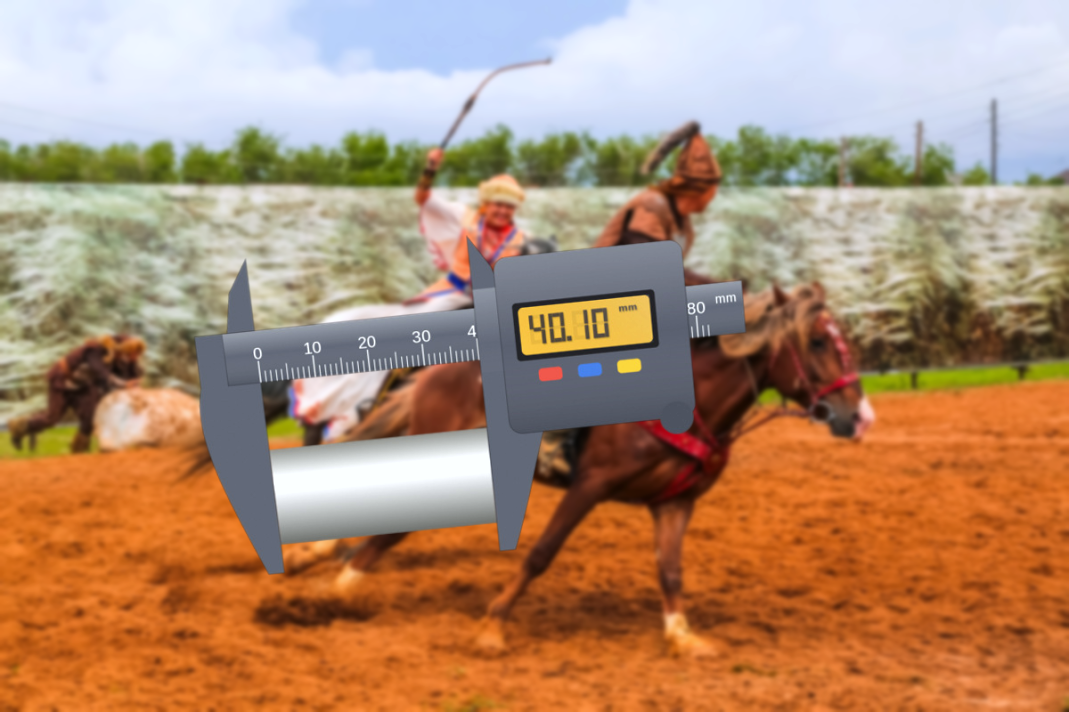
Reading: mm 40.10
